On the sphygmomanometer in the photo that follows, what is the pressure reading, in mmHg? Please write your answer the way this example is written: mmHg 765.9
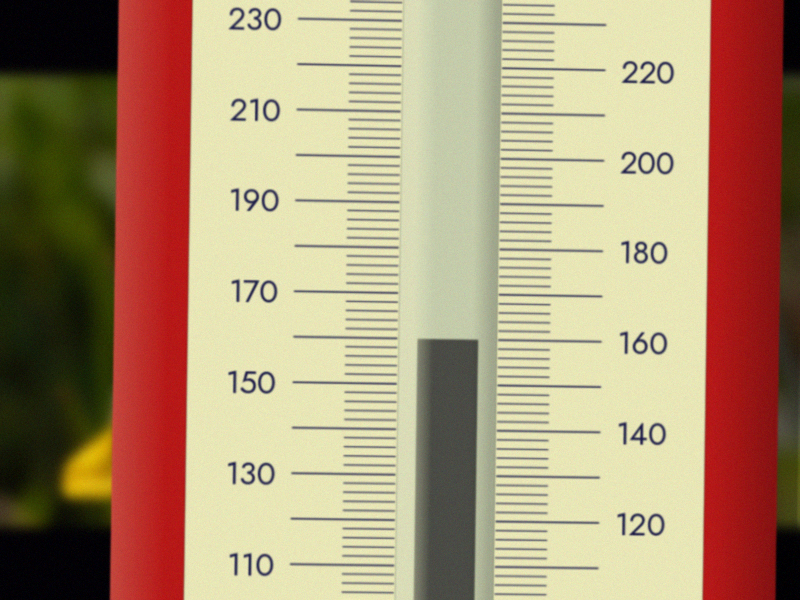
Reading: mmHg 160
